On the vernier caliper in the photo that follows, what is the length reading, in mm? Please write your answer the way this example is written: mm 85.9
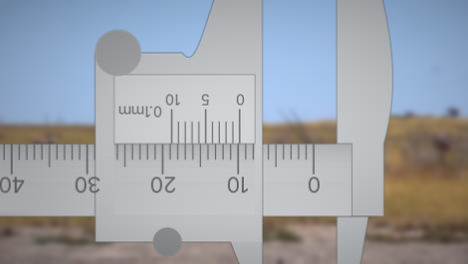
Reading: mm 9.8
